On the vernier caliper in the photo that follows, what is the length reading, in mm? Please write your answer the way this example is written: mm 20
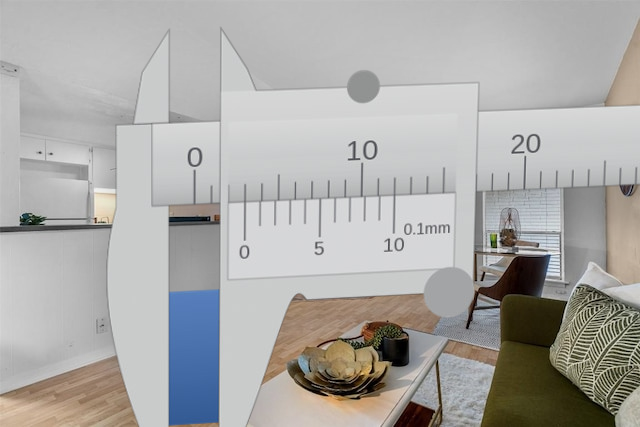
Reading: mm 3.0
